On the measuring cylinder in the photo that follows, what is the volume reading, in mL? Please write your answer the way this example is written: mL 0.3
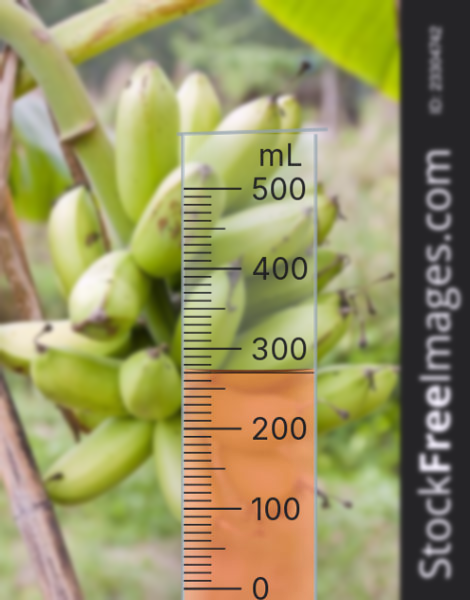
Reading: mL 270
